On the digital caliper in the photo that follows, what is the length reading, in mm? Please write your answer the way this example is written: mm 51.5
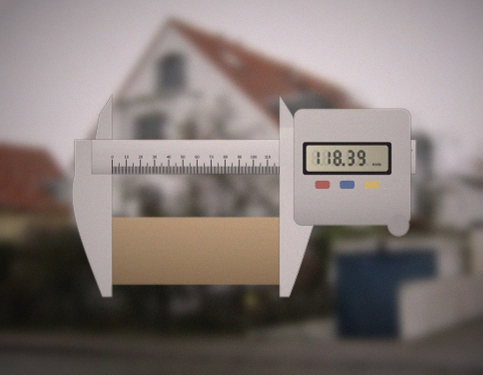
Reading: mm 118.39
